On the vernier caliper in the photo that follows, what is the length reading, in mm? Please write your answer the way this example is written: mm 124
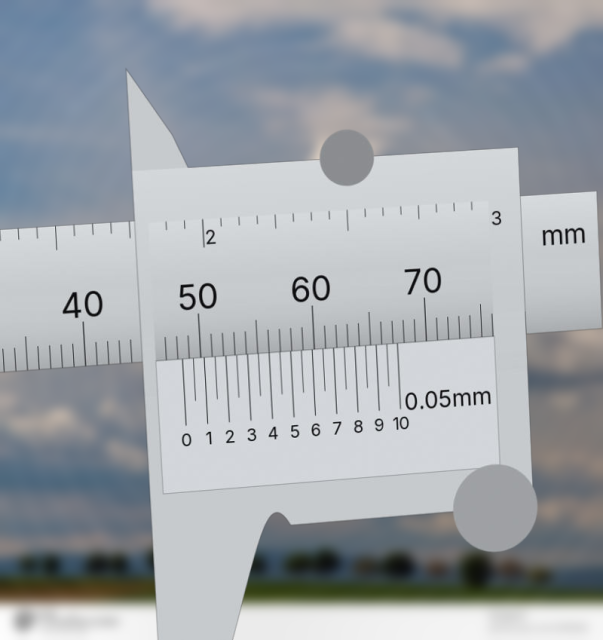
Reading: mm 48.4
